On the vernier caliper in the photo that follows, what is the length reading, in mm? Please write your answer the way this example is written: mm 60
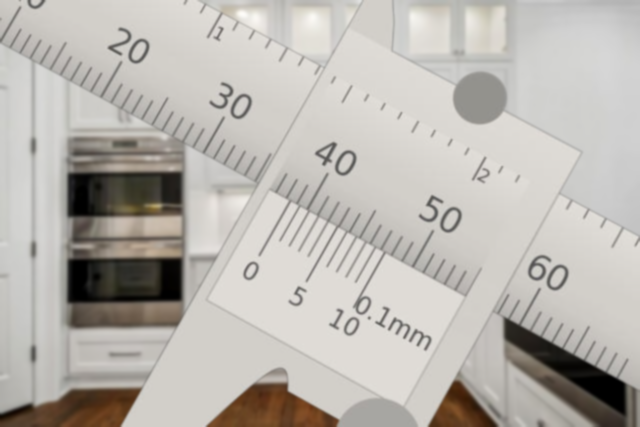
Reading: mm 38.4
